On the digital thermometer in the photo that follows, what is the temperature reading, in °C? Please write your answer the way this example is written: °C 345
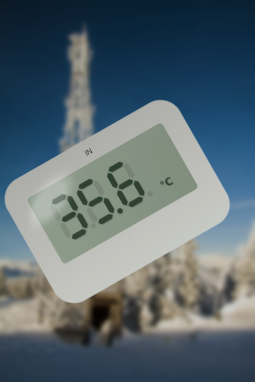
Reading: °C 35.6
